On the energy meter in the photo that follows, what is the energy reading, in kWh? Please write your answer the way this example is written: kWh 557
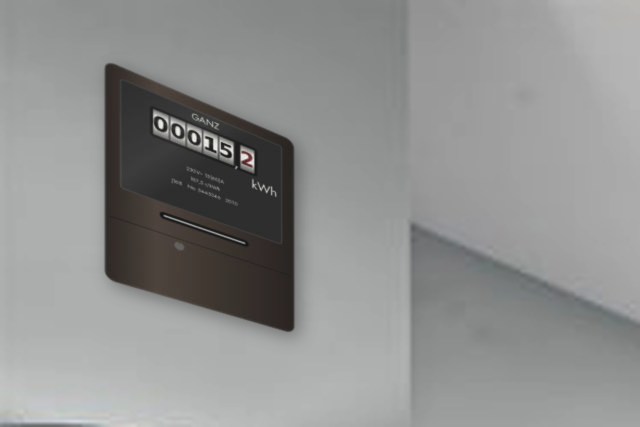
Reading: kWh 15.2
